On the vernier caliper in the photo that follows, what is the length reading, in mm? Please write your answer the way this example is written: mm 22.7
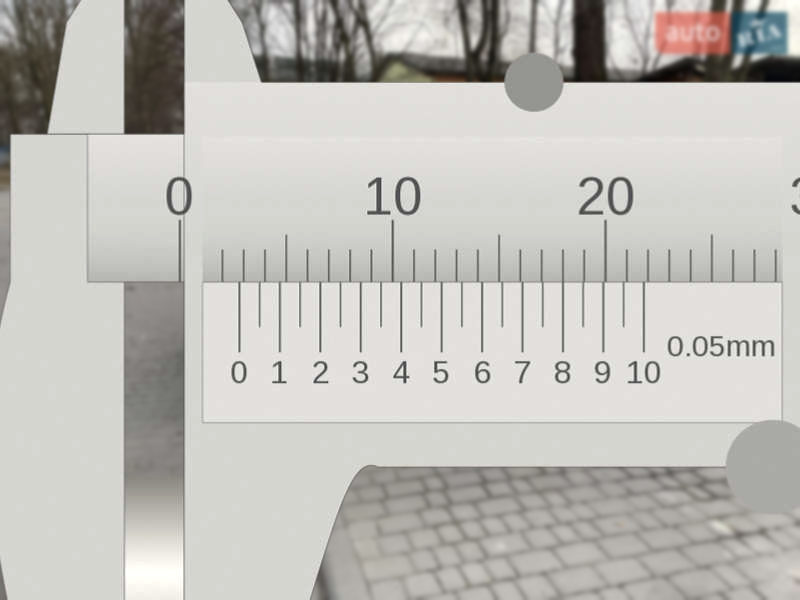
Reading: mm 2.80
